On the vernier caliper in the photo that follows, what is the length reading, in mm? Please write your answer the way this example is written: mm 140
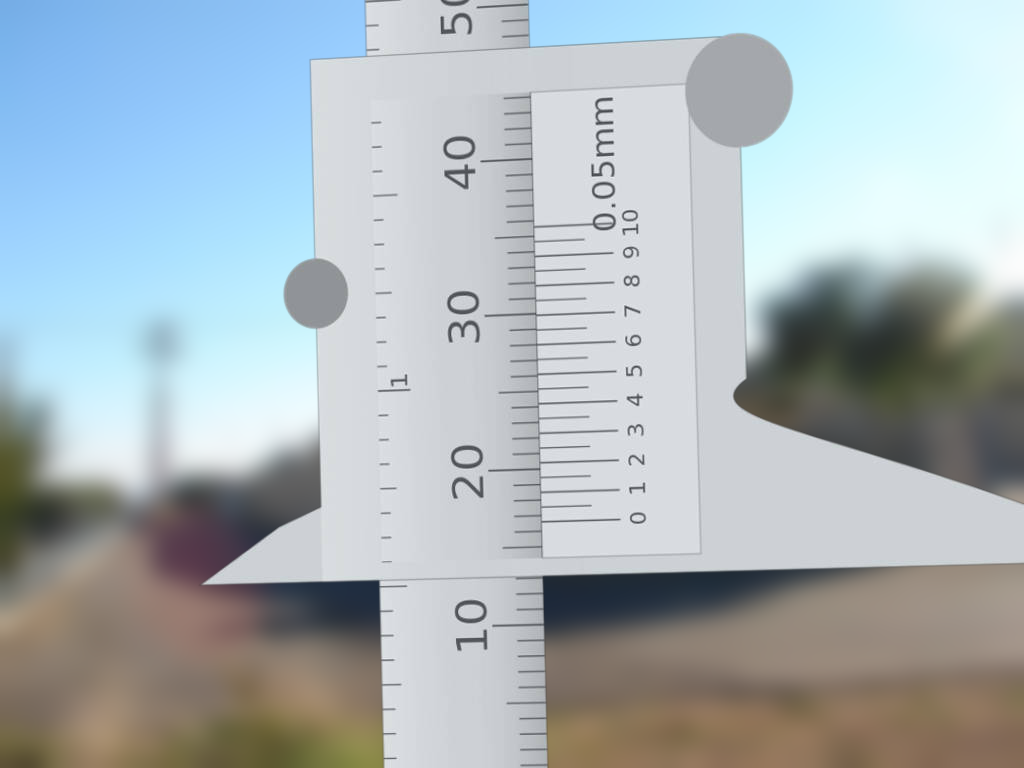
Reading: mm 16.6
